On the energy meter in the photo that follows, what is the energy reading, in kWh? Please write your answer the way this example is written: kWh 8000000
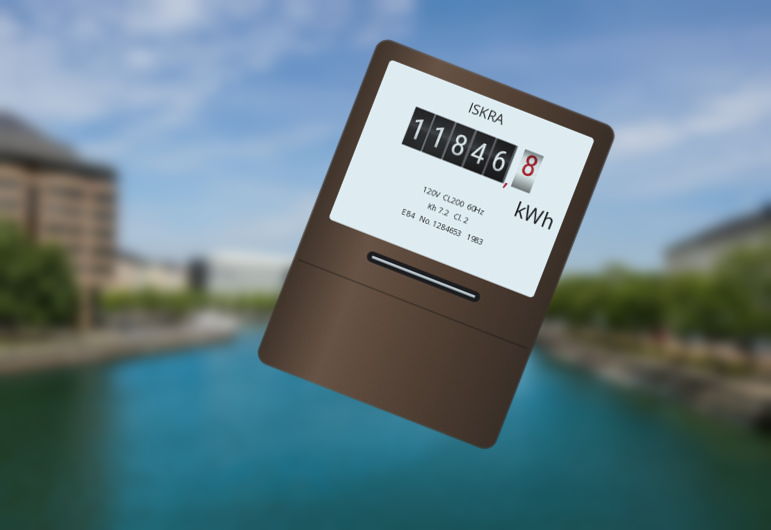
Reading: kWh 11846.8
